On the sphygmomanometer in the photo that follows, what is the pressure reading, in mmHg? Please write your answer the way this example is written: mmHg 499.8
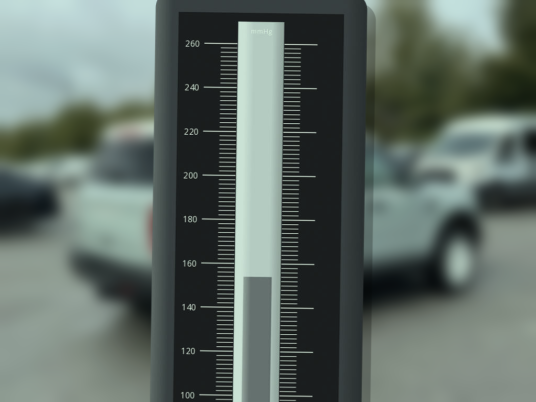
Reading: mmHg 154
